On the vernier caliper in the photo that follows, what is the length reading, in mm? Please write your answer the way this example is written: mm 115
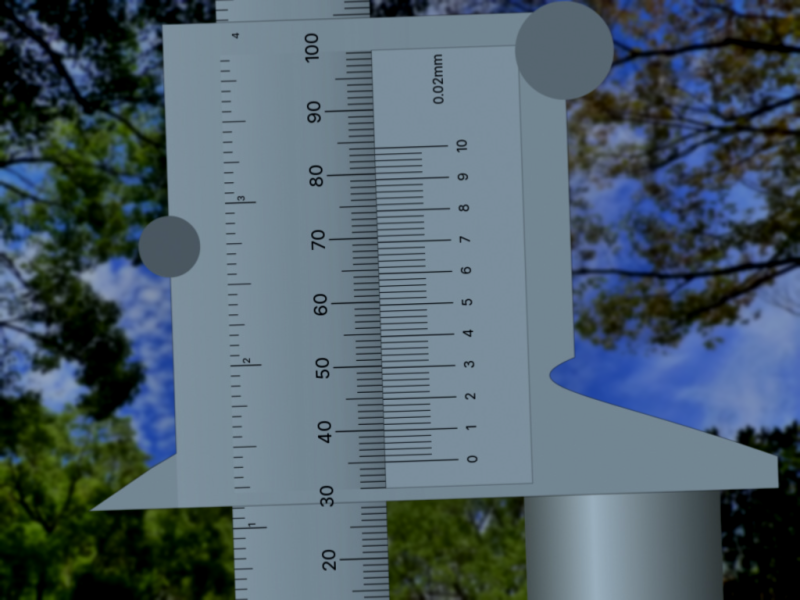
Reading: mm 35.0
